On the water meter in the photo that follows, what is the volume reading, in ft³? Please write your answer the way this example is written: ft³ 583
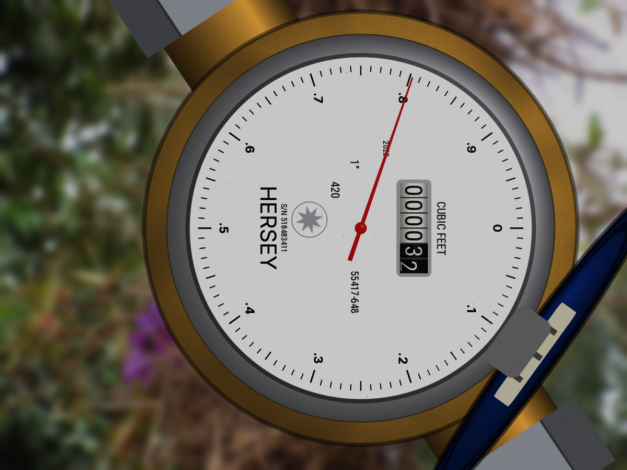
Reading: ft³ 31.80
